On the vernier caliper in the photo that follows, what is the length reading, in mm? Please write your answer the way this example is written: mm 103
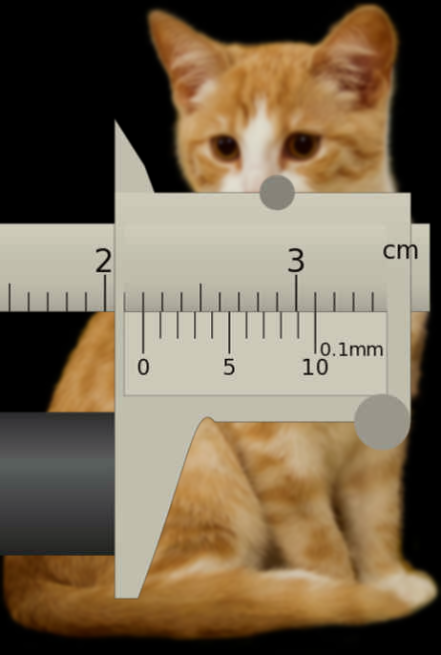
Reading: mm 22.0
